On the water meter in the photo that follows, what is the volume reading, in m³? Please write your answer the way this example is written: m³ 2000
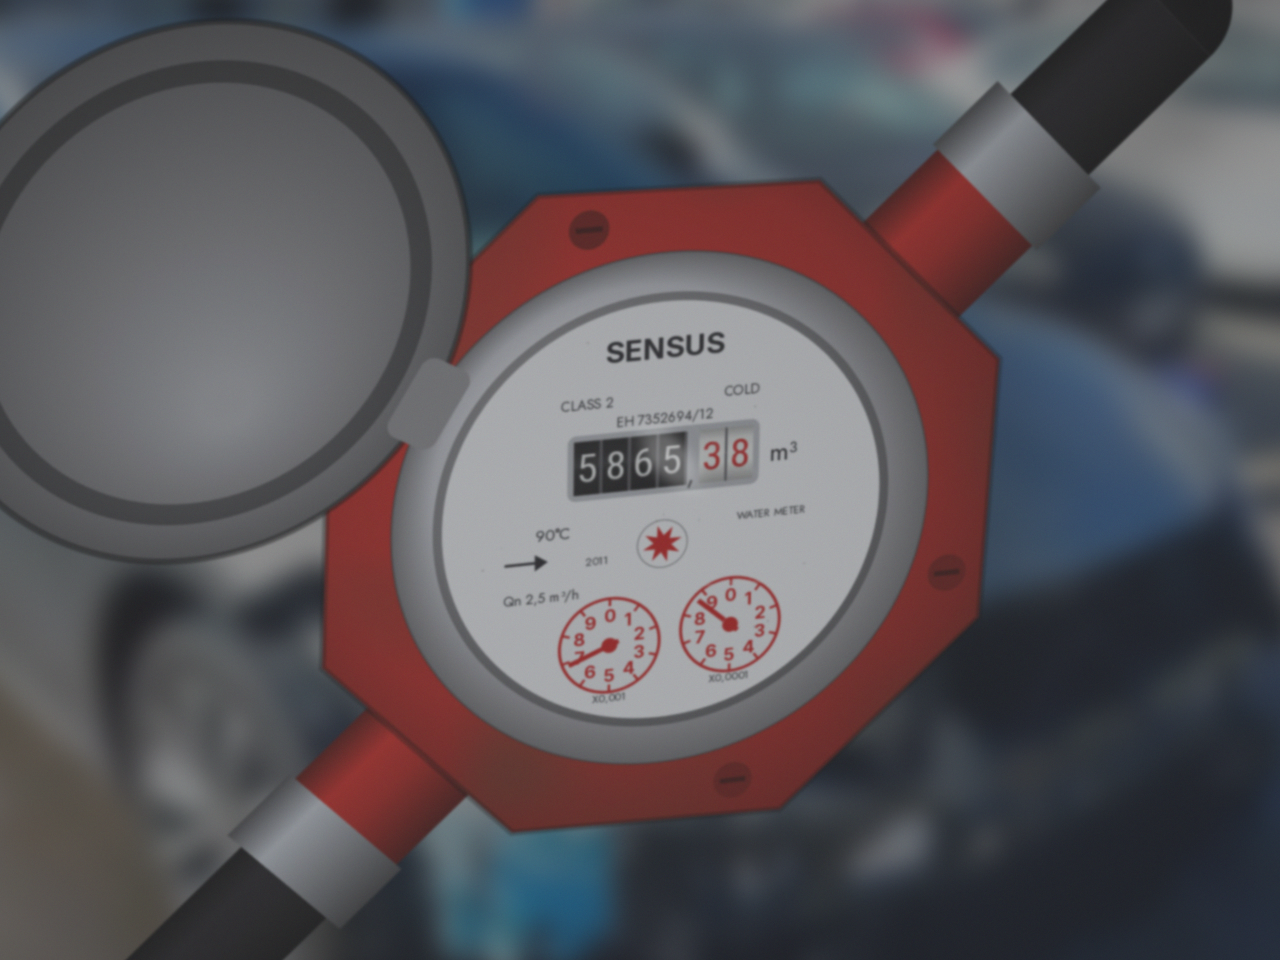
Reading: m³ 5865.3868
